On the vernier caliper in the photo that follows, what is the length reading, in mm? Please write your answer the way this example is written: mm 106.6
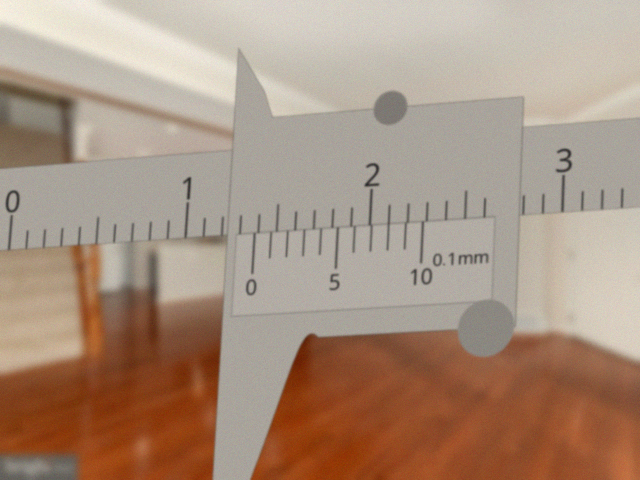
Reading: mm 13.8
